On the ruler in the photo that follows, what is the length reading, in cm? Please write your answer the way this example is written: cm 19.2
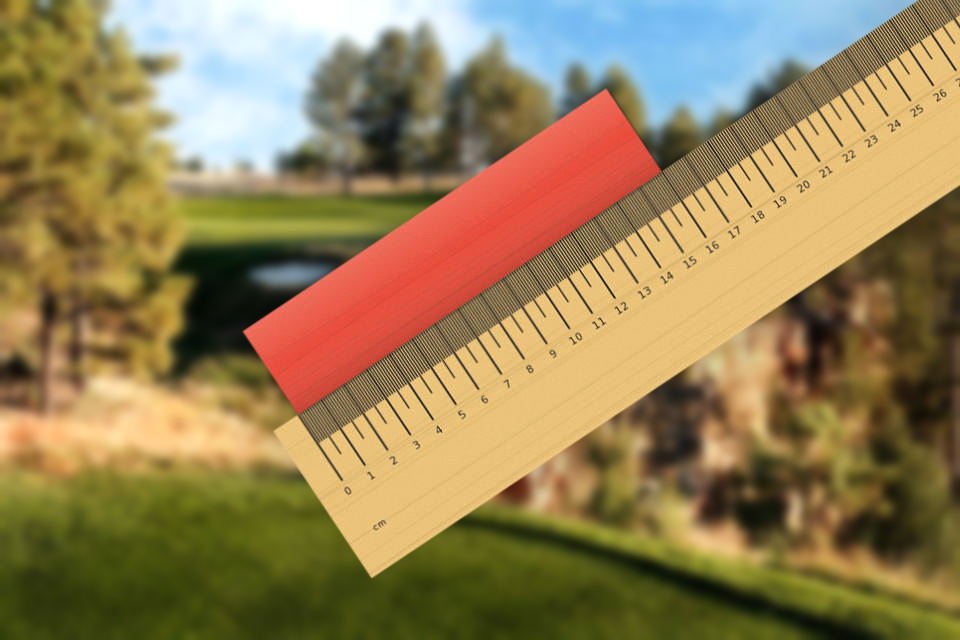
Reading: cm 16
